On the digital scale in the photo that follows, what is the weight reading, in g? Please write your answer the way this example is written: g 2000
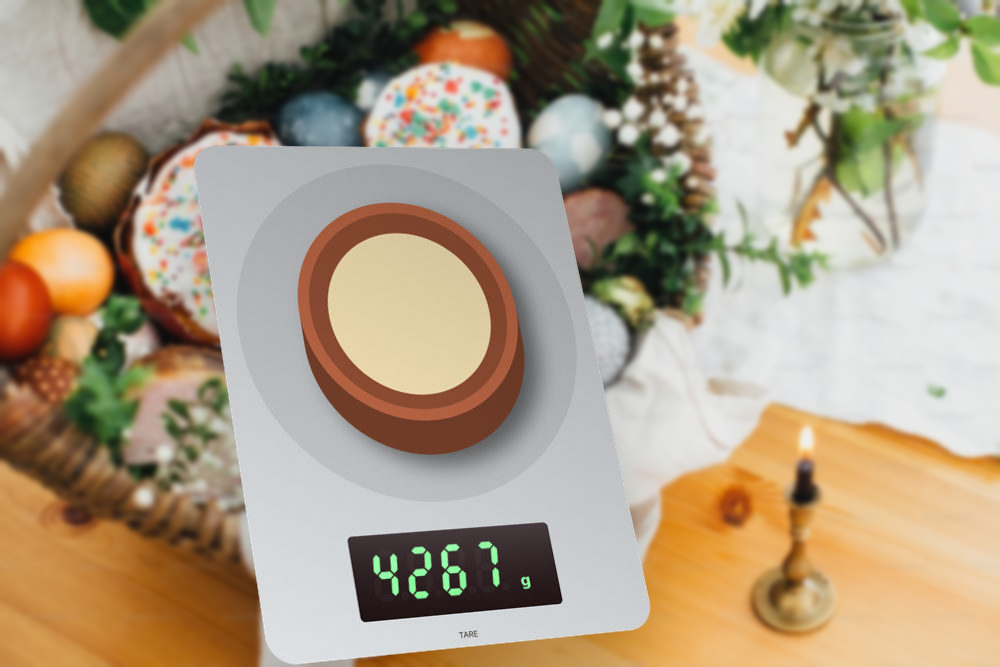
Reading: g 4267
